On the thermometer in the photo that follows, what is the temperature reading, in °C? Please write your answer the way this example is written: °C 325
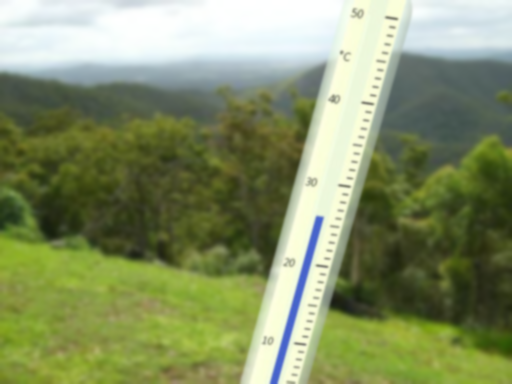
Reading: °C 26
